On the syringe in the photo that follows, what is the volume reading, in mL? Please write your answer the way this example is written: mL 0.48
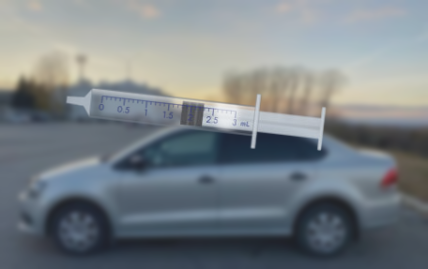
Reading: mL 1.8
